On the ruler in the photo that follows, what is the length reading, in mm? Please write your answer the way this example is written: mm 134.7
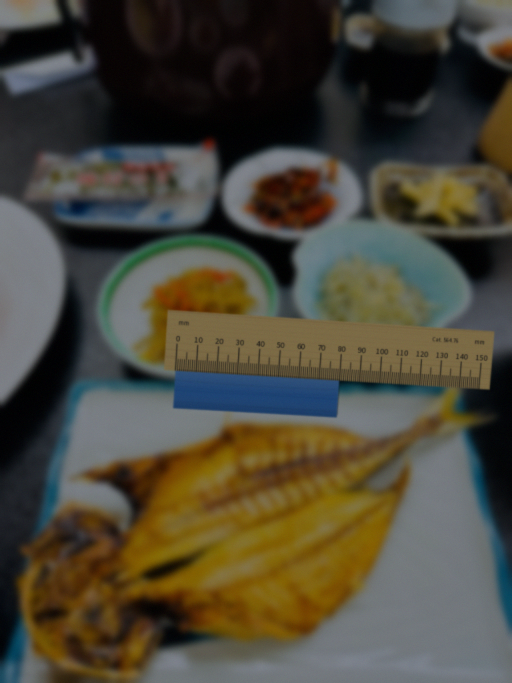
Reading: mm 80
